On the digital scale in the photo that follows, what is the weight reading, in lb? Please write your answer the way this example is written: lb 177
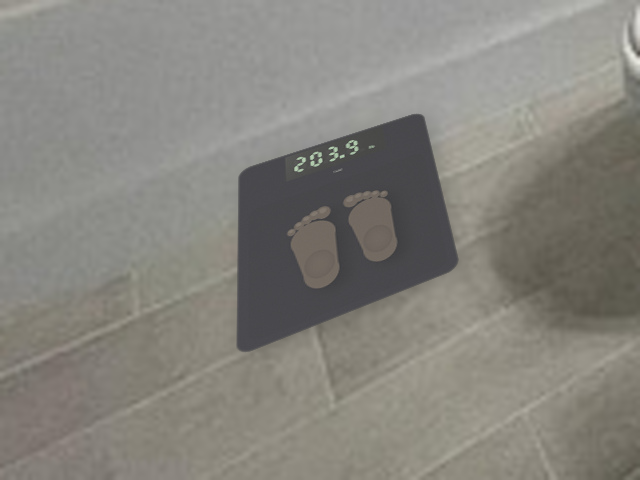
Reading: lb 203.9
